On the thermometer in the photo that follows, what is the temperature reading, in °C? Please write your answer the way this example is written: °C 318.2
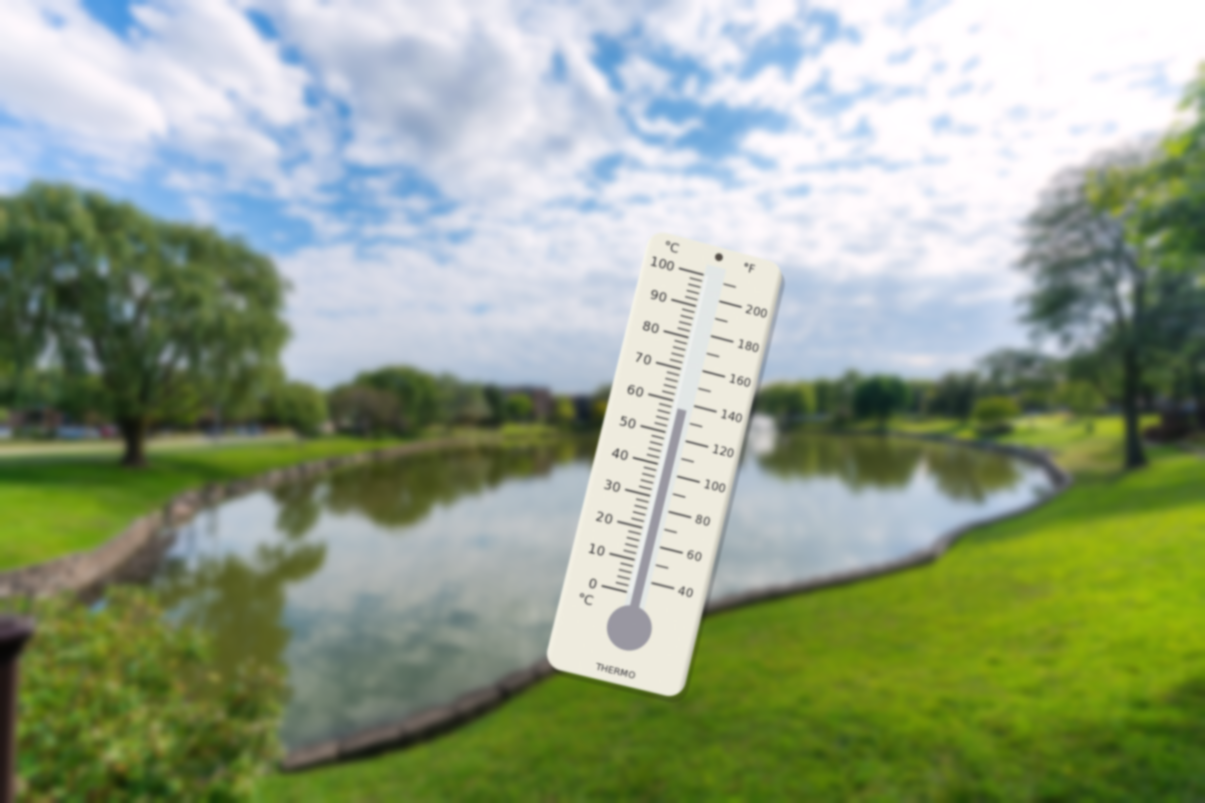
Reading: °C 58
